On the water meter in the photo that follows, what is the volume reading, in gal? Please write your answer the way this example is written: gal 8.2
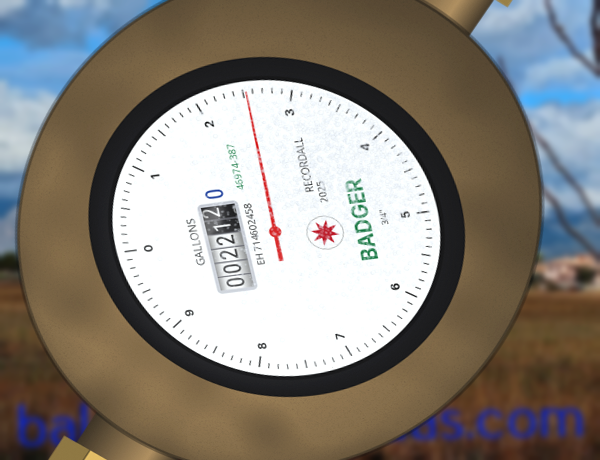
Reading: gal 22122.5
